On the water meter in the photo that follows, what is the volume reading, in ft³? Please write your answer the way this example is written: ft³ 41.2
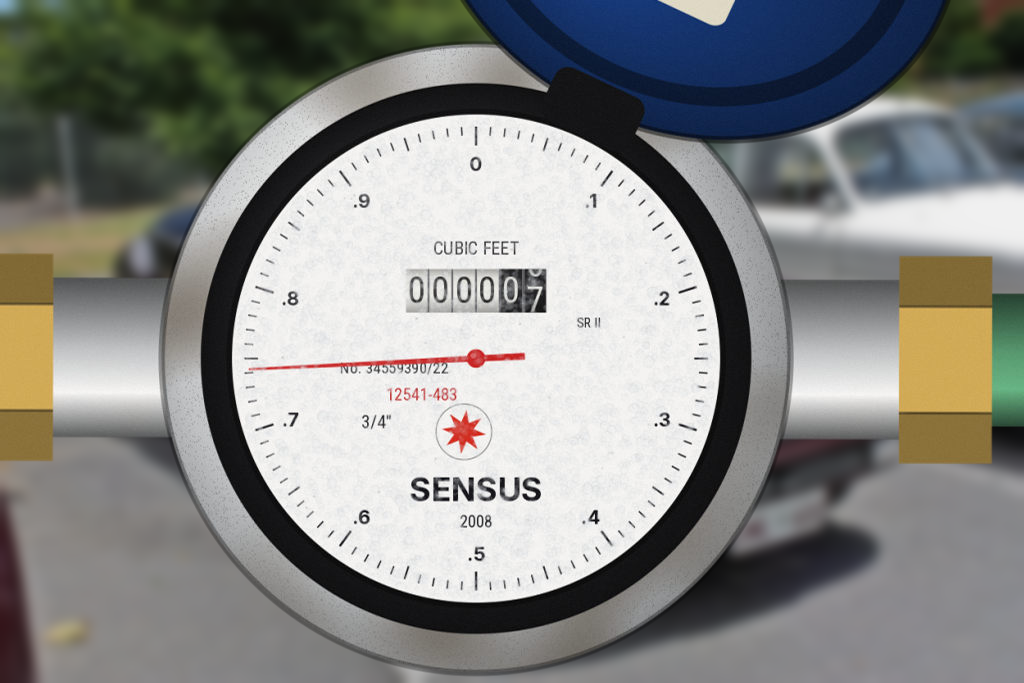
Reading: ft³ 6.74
